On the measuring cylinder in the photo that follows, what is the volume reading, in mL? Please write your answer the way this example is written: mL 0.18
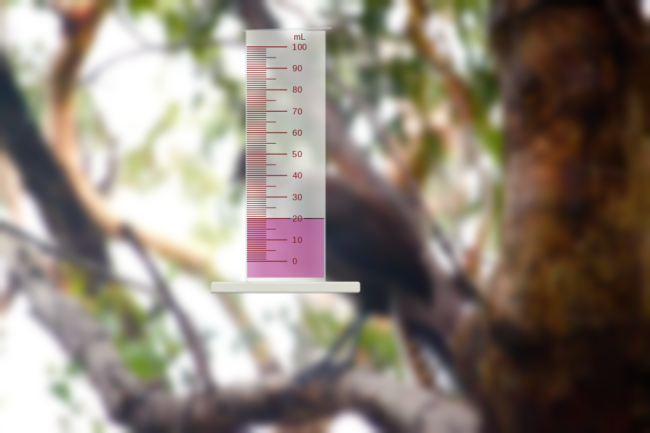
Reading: mL 20
